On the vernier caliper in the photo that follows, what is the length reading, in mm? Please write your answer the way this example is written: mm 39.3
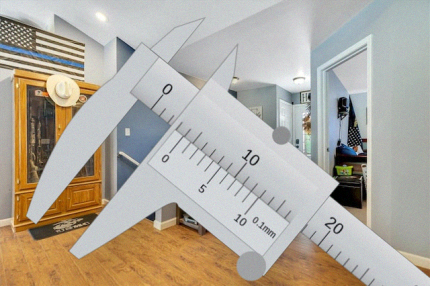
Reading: mm 3.9
